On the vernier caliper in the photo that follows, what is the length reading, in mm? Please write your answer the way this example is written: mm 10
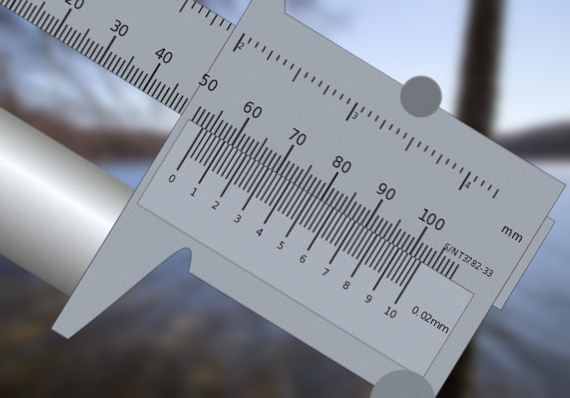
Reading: mm 53.5
